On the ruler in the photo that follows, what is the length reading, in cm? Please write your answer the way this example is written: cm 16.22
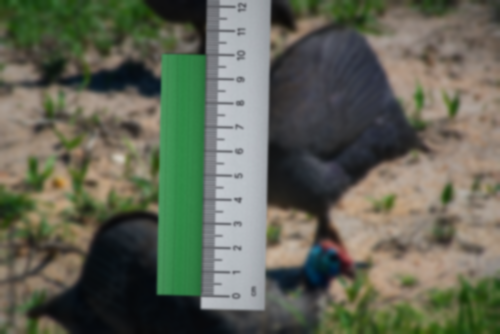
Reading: cm 10
